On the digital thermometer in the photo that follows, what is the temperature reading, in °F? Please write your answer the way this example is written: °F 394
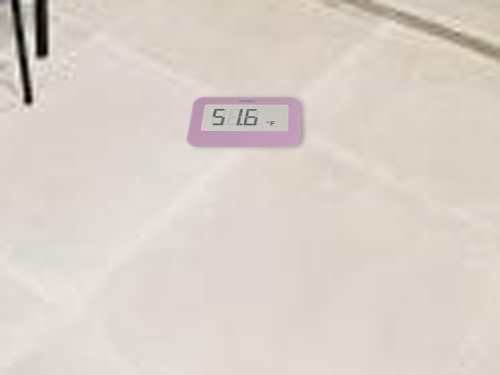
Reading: °F 51.6
